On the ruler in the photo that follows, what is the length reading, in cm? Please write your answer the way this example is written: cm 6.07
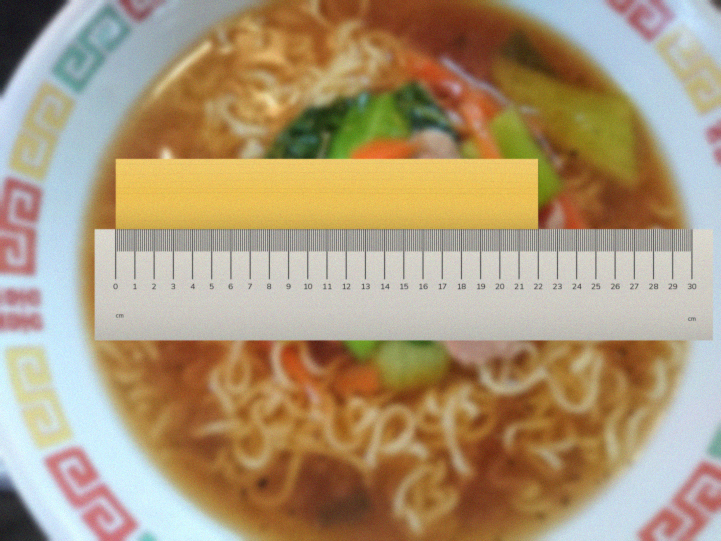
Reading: cm 22
